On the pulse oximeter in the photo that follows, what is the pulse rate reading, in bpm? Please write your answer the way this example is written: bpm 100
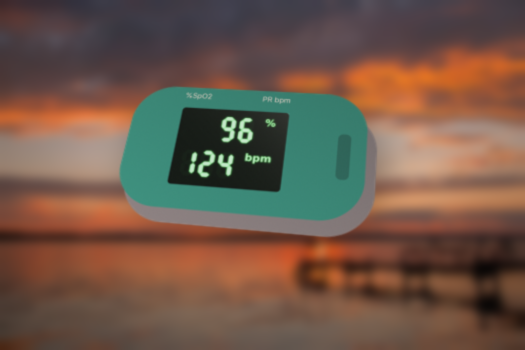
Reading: bpm 124
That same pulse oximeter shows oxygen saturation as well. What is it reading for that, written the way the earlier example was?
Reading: % 96
